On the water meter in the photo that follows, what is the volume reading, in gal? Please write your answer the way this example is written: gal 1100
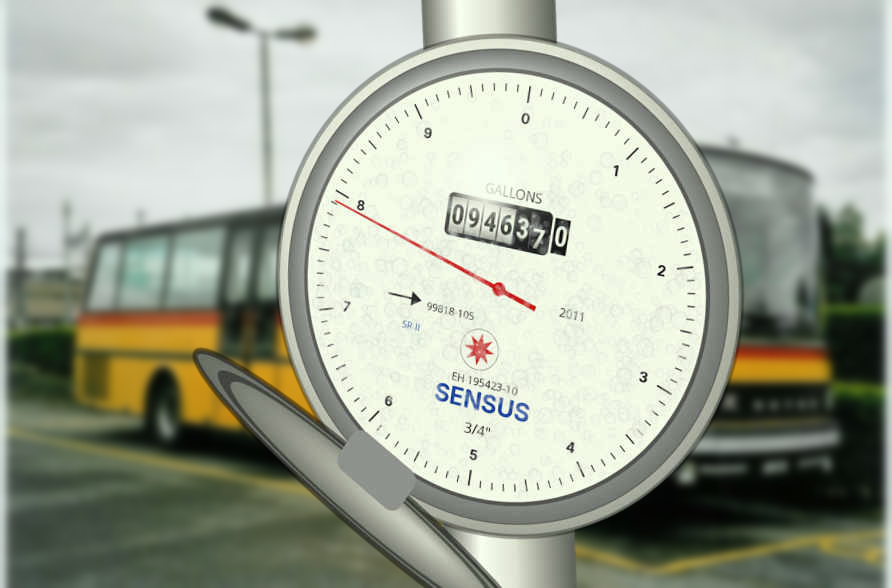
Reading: gal 946367.9
